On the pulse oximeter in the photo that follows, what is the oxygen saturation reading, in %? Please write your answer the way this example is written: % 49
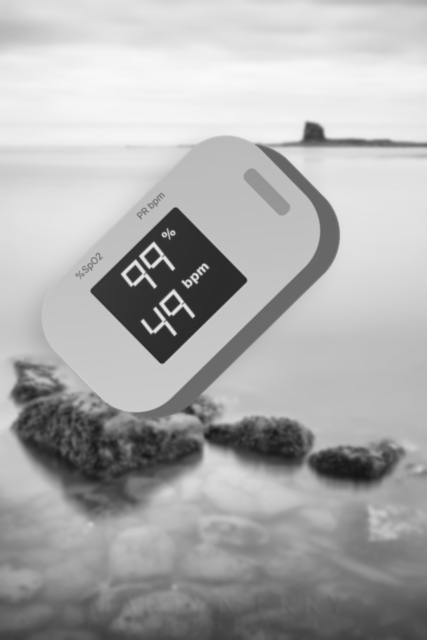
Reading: % 99
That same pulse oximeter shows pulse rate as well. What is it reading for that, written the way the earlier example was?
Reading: bpm 49
